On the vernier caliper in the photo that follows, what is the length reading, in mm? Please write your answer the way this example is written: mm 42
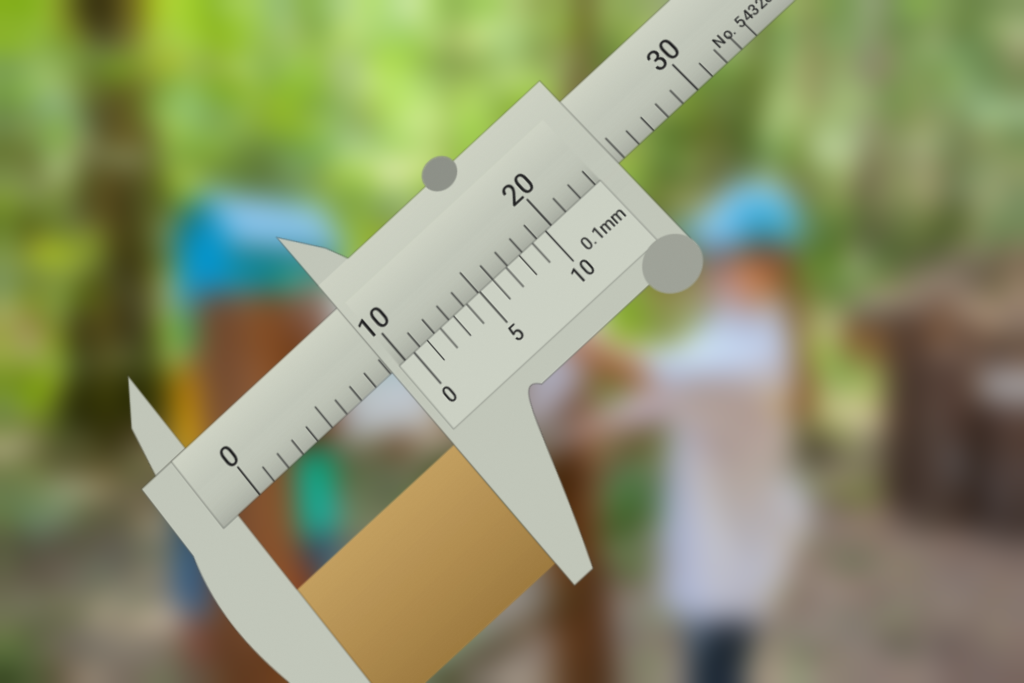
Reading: mm 10.6
